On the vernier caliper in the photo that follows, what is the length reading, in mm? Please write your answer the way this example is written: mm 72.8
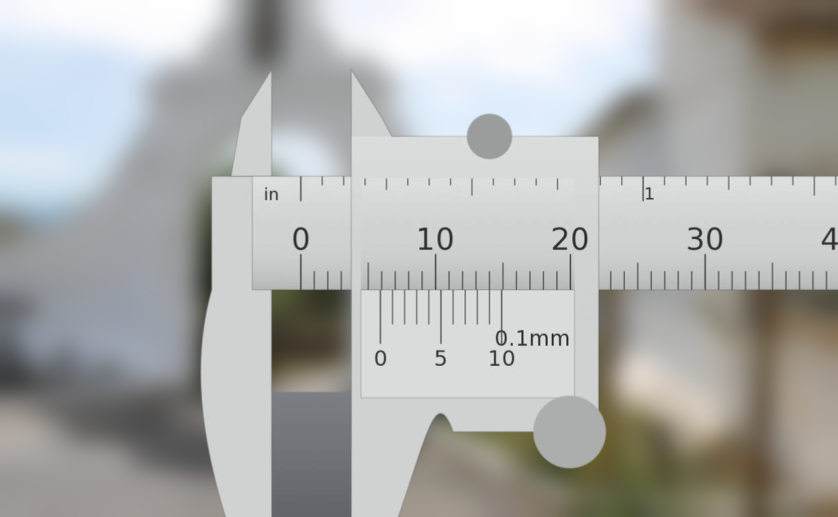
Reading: mm 5.9
